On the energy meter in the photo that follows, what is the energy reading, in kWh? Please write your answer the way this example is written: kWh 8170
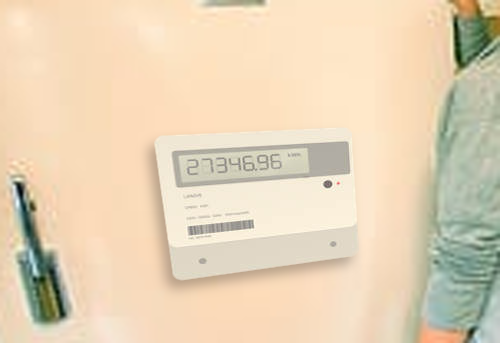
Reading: kWh 27346.96
